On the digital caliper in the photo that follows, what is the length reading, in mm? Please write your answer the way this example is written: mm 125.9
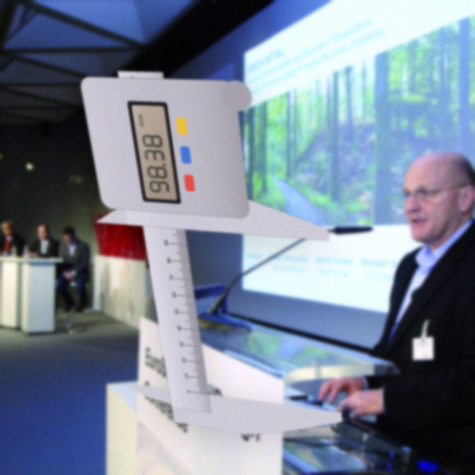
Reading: mm 98.38
